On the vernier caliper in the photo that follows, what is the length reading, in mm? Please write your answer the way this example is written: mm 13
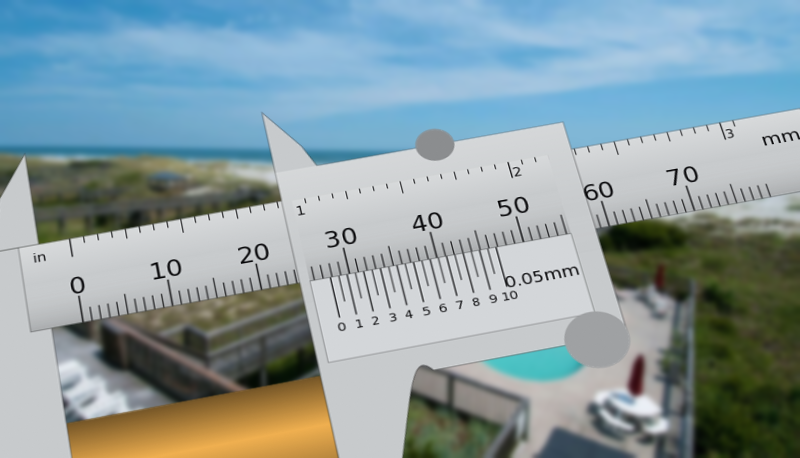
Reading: mm 27.8
